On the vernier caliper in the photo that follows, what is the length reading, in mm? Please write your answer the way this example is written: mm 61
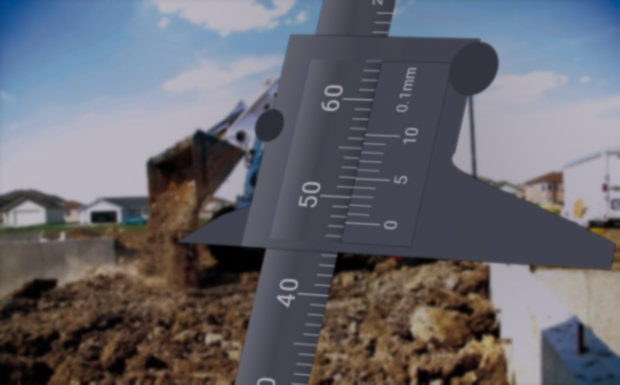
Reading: mm 47.4
